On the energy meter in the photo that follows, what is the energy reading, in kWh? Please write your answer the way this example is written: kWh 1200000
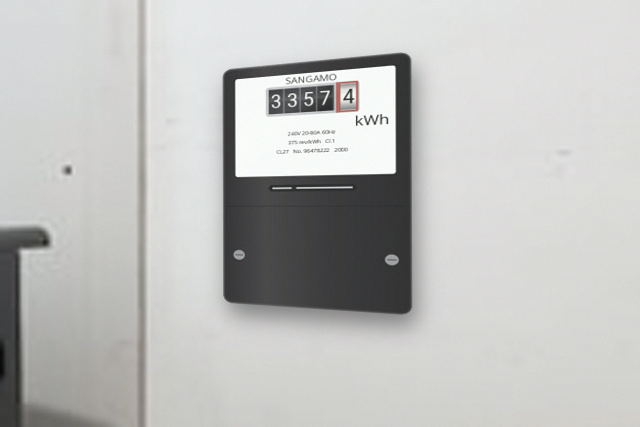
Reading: kWh 3357.4
